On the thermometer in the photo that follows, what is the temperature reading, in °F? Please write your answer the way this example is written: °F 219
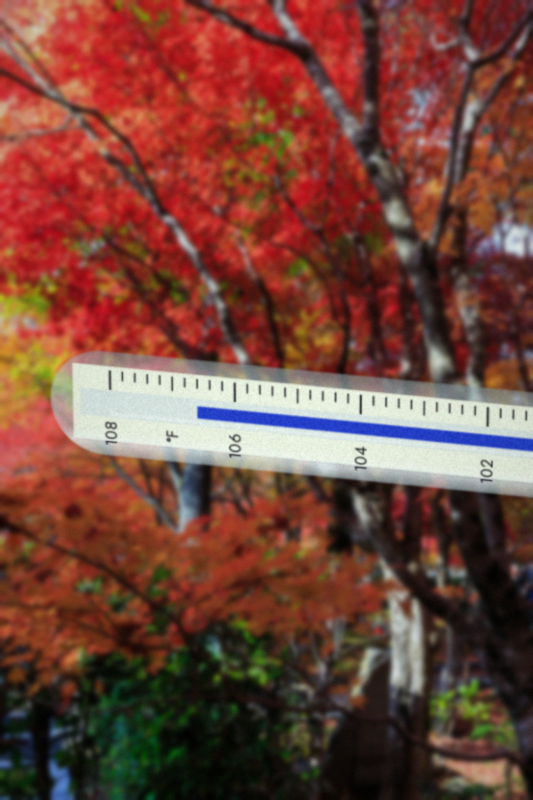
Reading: °F 106.6
